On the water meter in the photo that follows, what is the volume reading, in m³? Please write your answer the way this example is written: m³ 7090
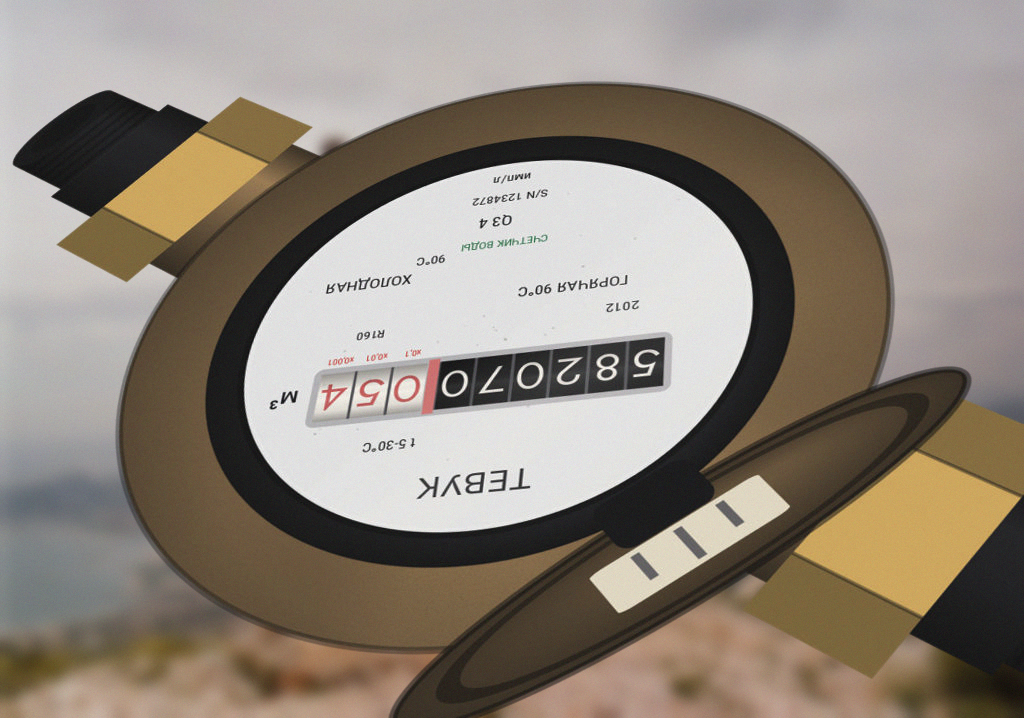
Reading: m³ 582070.054
